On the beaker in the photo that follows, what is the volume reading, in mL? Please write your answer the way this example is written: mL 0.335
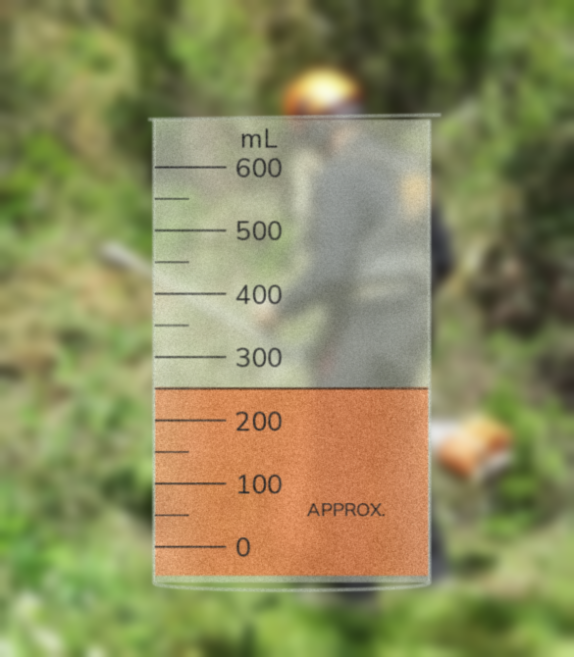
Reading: mL 250
